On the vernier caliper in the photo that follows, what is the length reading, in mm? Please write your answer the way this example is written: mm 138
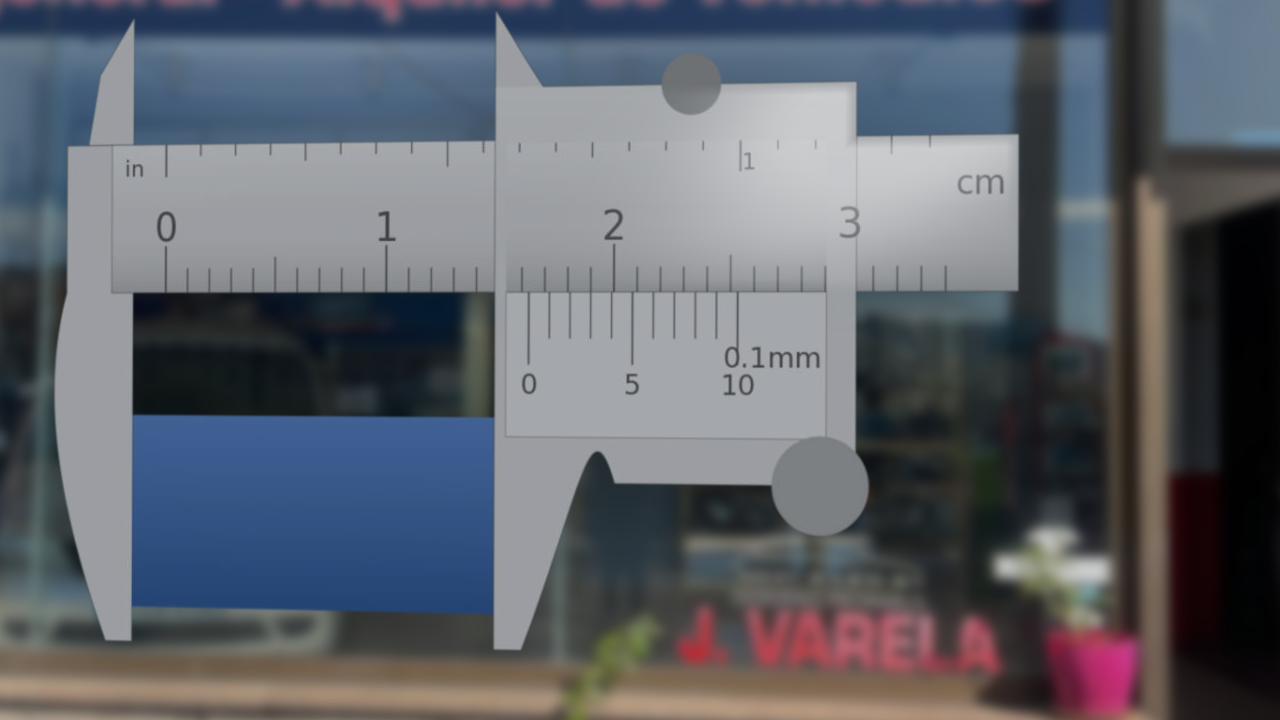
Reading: mm 16.3
